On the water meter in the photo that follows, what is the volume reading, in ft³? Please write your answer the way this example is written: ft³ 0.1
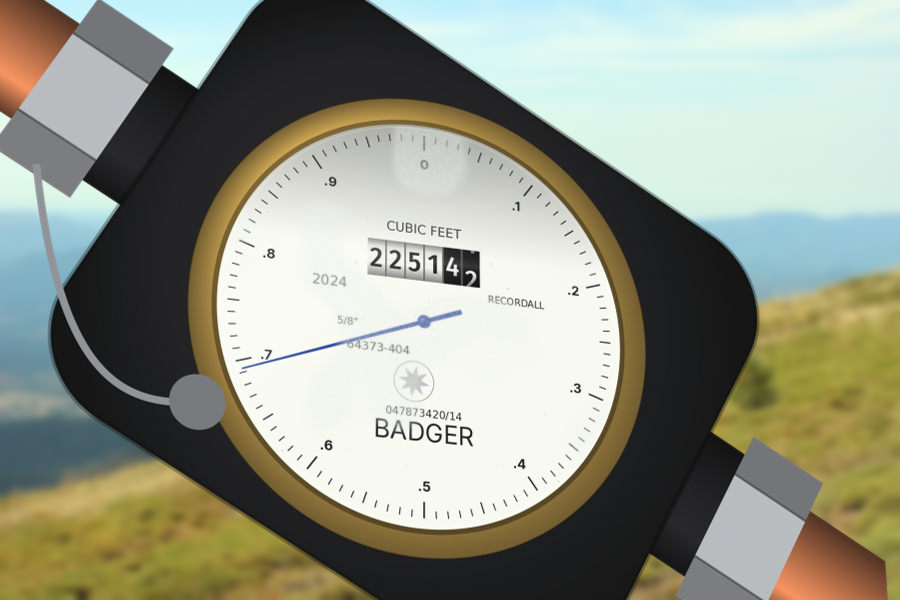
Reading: ft³ 225141.69
